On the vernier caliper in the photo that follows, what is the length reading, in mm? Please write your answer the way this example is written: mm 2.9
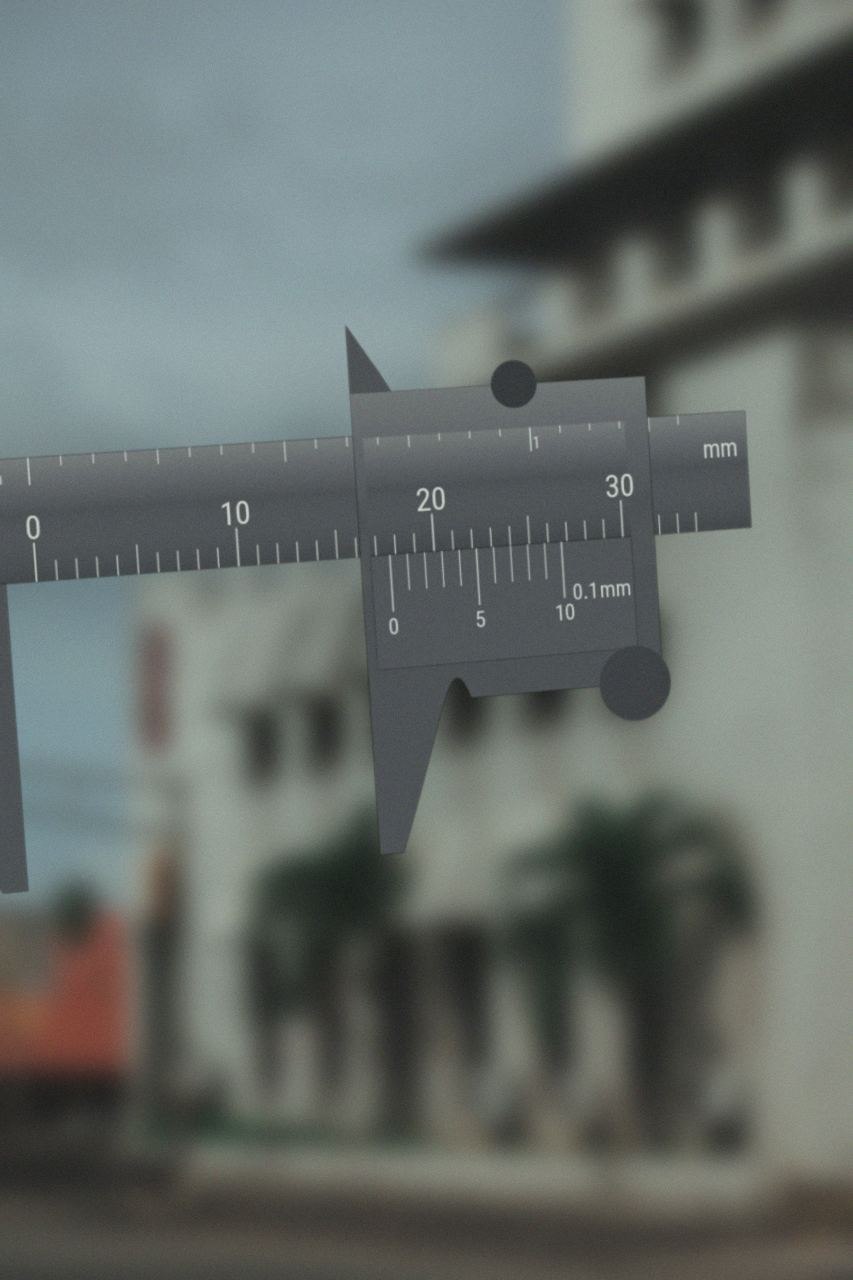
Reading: mm 17.7
